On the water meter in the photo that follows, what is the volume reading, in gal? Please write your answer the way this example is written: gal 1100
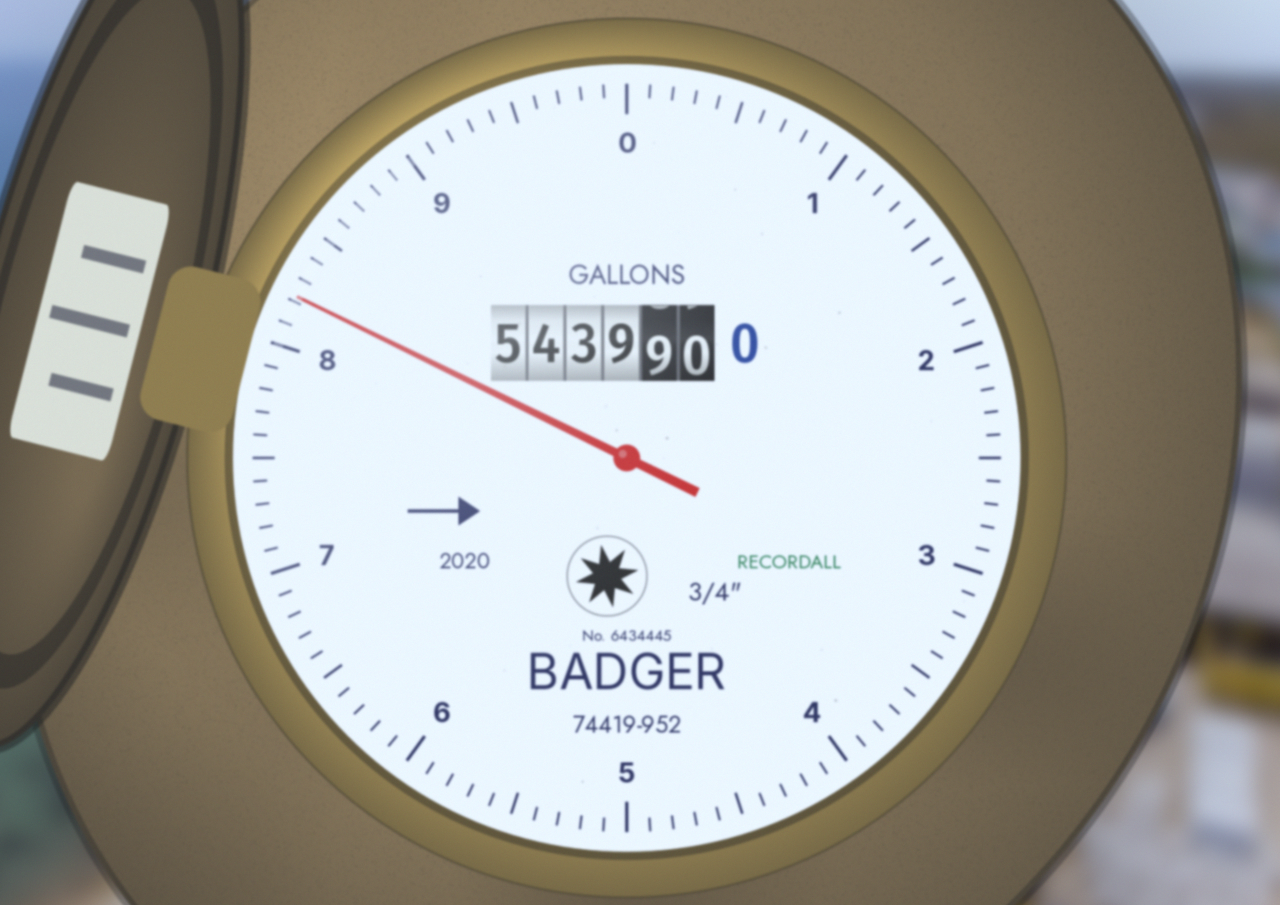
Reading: gal 5439898.2
